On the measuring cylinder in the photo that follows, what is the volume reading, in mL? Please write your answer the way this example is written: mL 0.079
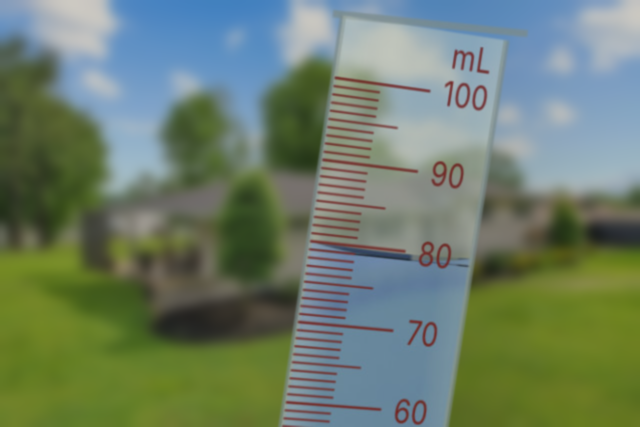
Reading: mL 79
